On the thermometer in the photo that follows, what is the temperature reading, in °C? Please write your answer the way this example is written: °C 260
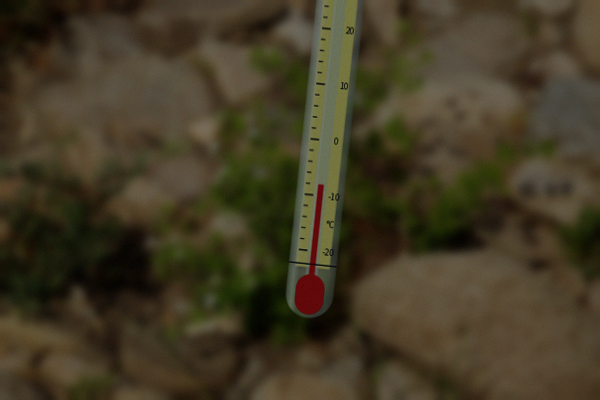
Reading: °C -8
